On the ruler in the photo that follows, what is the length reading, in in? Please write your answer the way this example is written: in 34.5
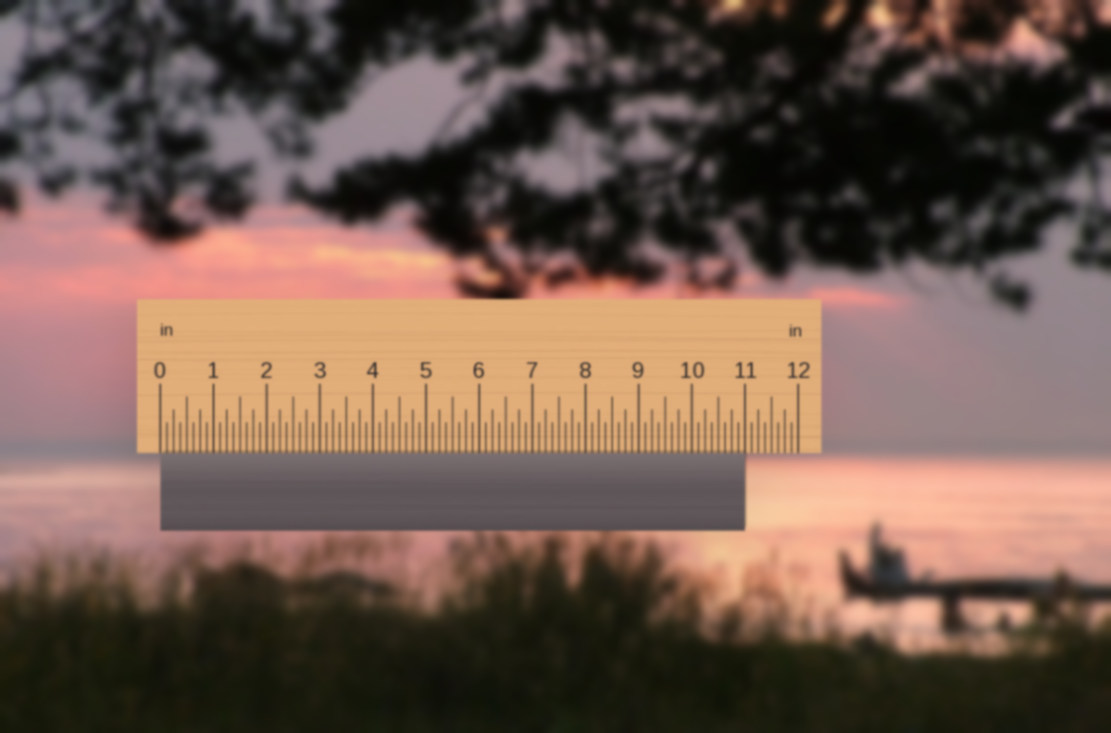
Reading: in 11
